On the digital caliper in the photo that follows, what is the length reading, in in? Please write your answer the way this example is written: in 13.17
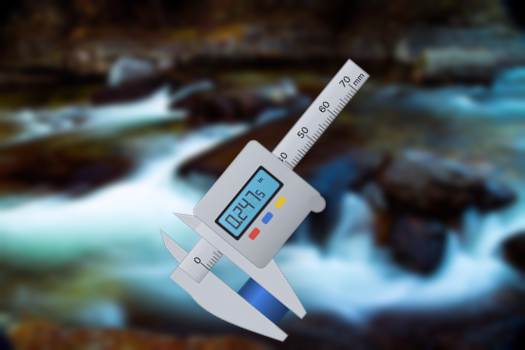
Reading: in 0.2475
